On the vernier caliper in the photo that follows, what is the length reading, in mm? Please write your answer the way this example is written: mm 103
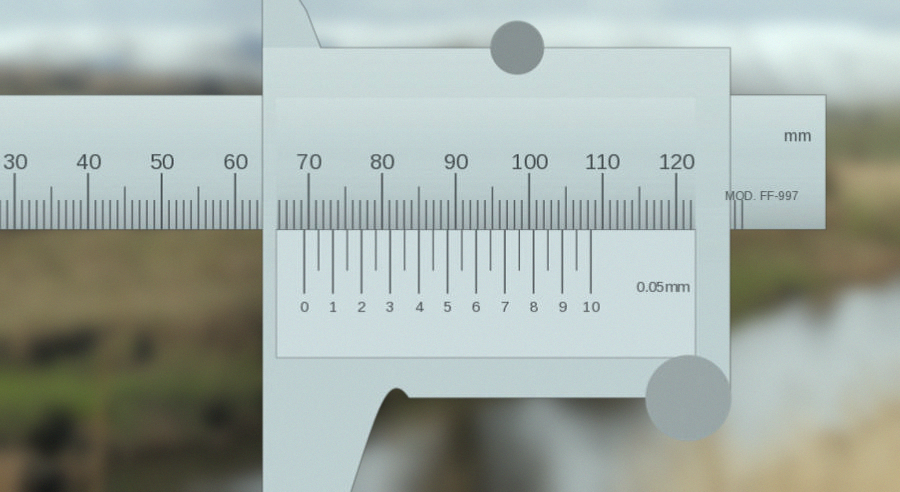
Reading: mm 69.4
